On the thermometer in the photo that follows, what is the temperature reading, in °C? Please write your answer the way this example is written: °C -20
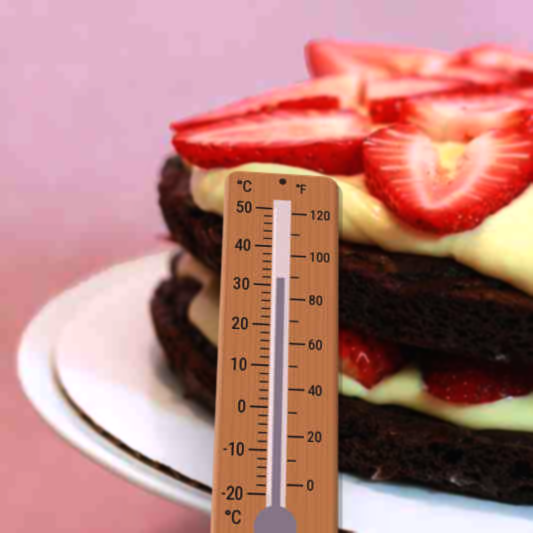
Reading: °C 32
